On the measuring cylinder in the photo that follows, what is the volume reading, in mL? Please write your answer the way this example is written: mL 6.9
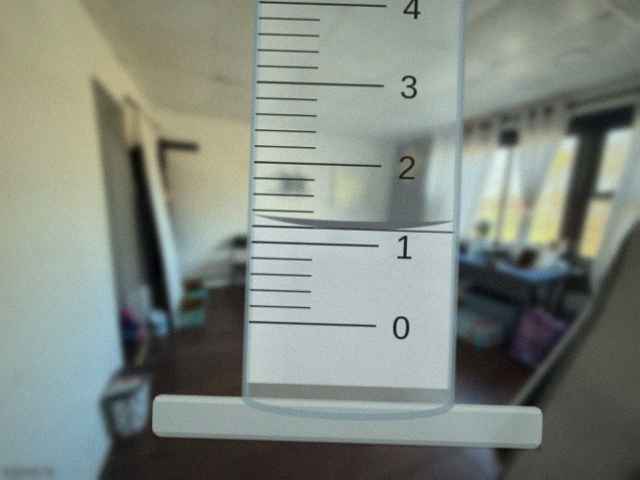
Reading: mL 1.2
